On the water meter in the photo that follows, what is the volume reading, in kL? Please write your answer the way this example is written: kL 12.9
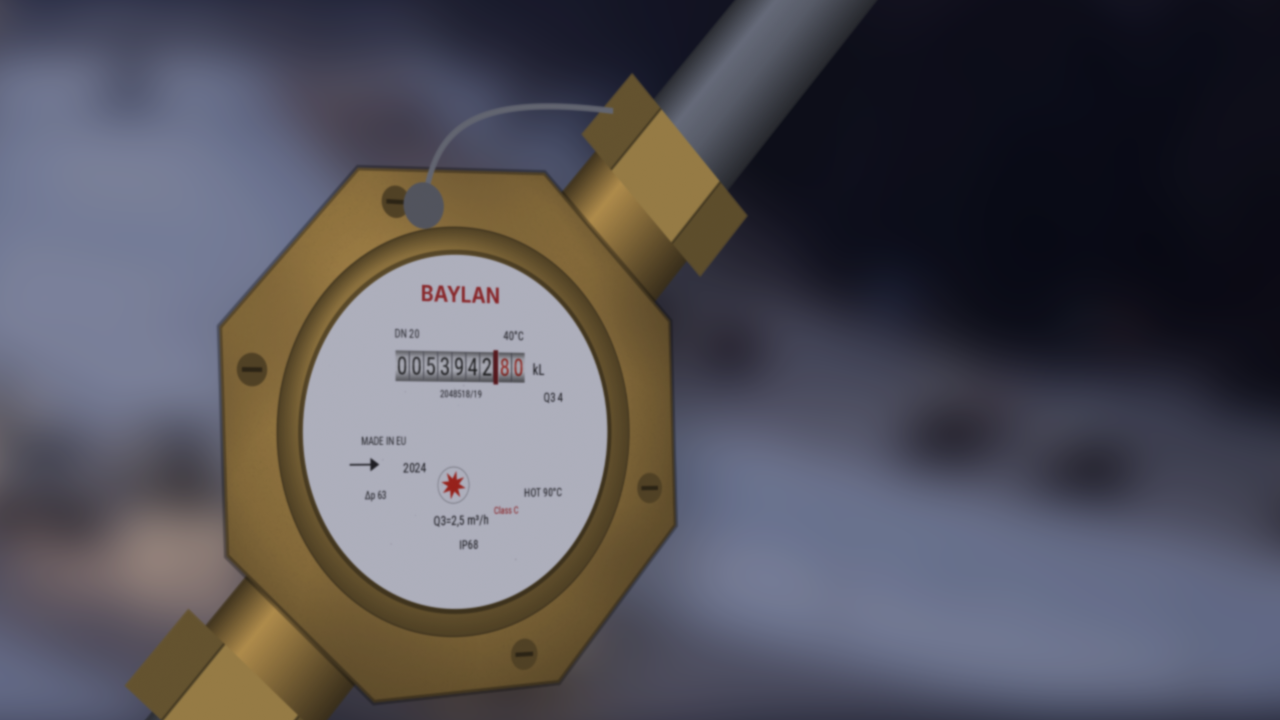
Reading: kL 53942.80
